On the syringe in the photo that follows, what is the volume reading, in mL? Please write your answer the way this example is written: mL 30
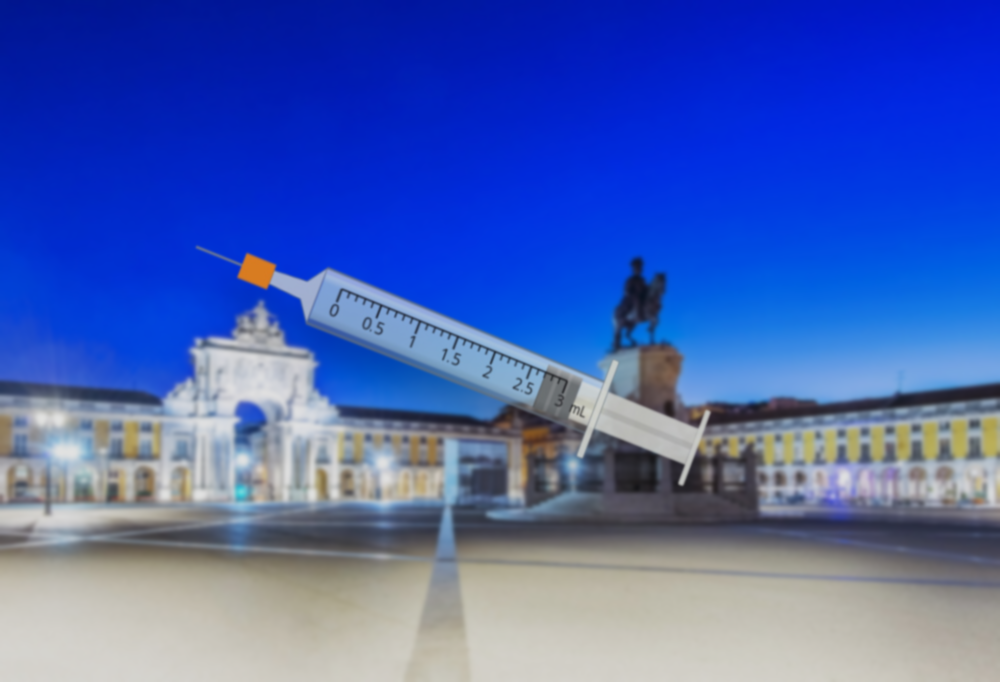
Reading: mL 2.7
